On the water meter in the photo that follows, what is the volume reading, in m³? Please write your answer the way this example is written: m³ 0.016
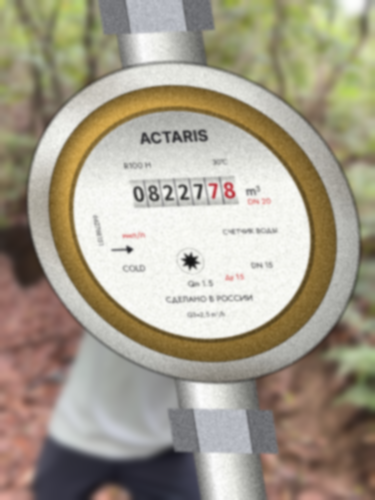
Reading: m³ 8227.78
